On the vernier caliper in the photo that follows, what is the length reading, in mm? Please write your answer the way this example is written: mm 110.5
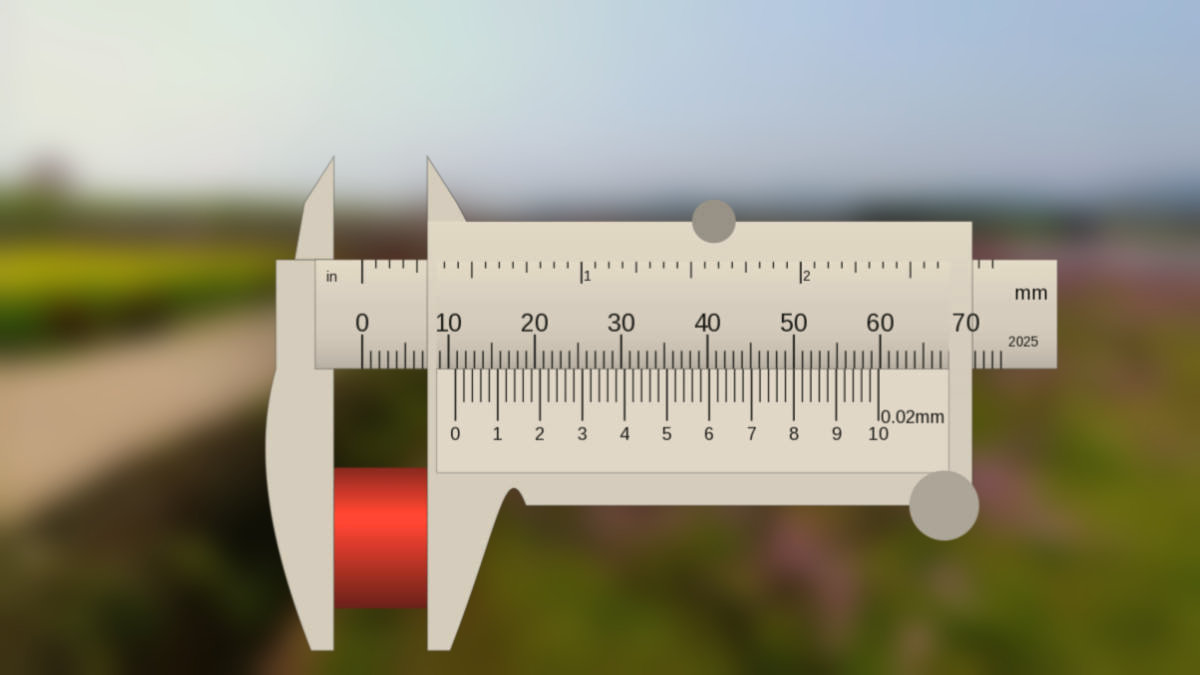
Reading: mm 10.8
